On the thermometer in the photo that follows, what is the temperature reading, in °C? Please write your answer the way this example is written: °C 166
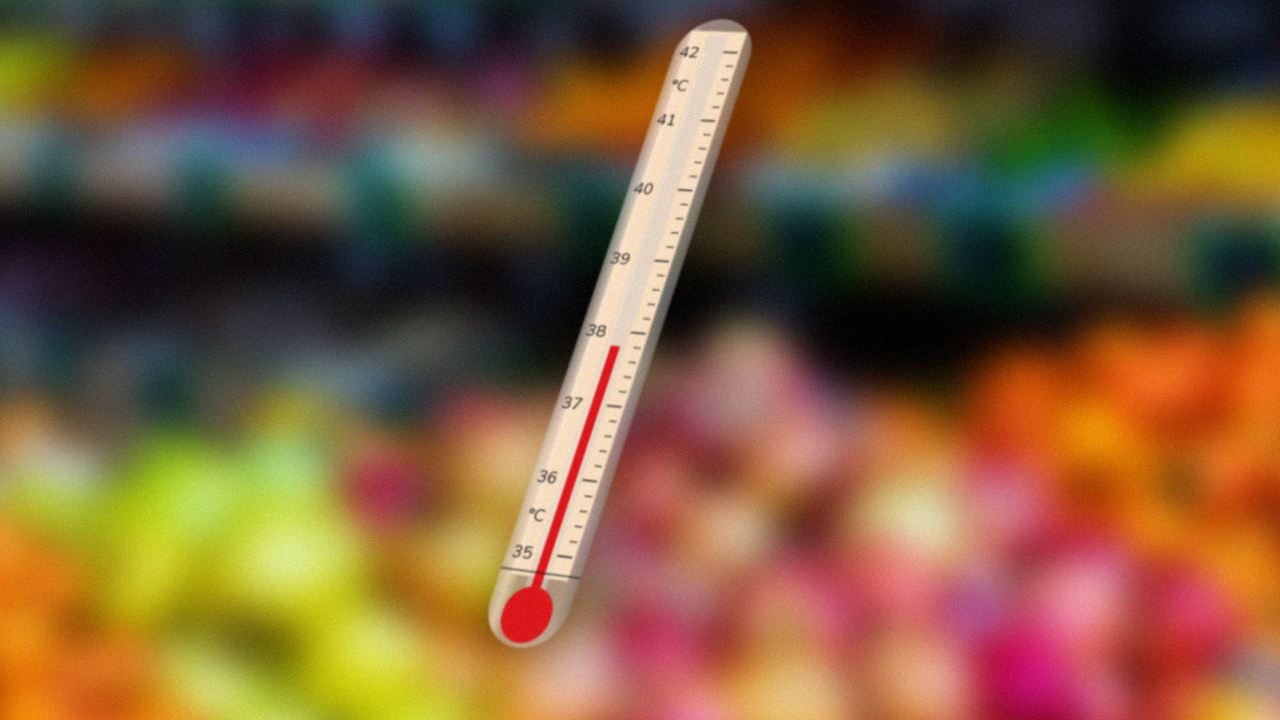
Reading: °C 37.8
